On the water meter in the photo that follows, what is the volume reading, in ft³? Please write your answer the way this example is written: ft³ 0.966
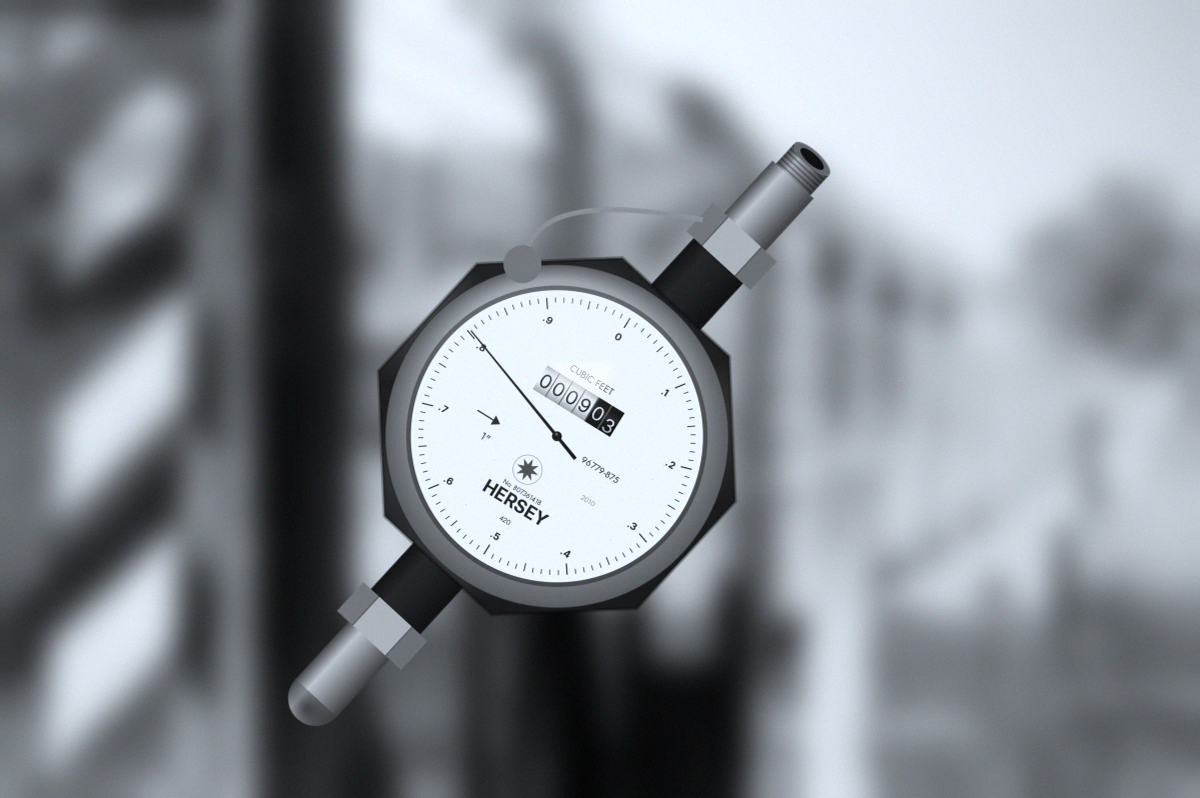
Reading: ft³ 902.80
